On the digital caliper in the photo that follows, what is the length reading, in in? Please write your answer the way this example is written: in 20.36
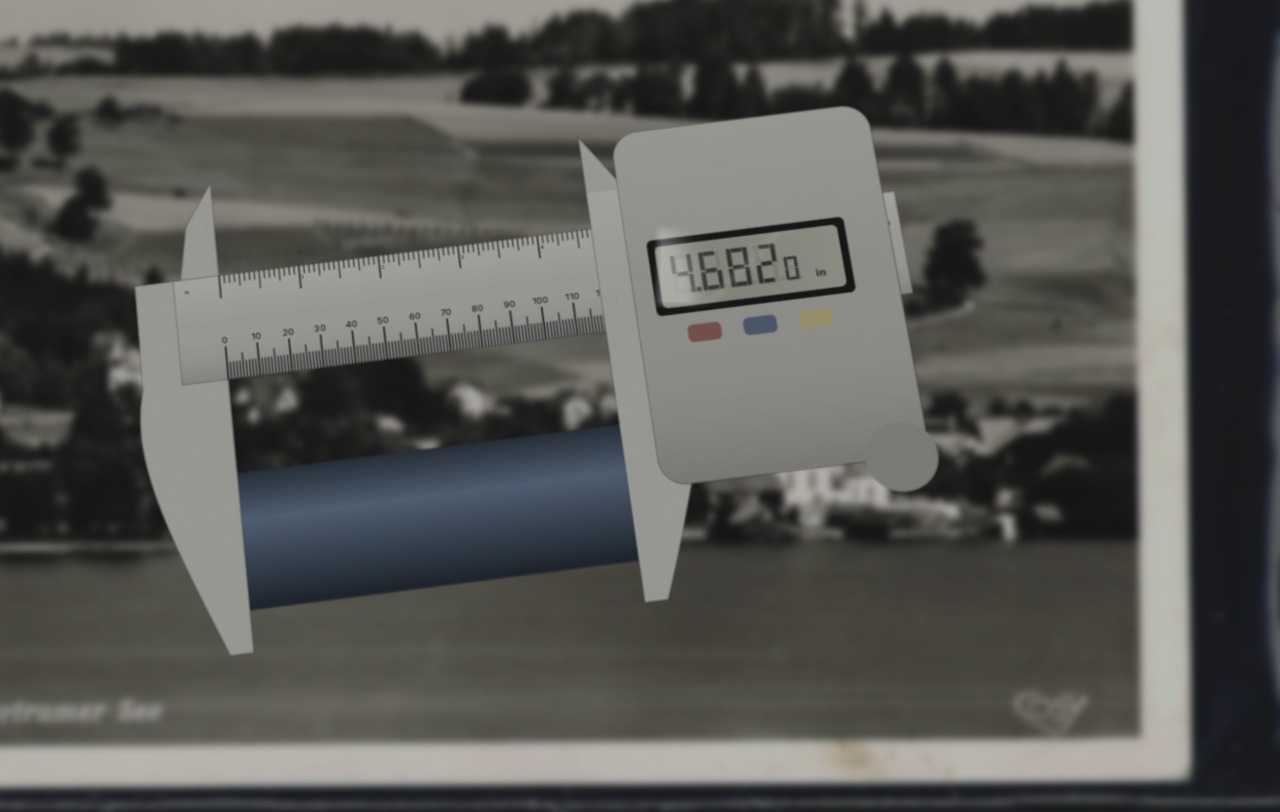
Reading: in 4.6820
